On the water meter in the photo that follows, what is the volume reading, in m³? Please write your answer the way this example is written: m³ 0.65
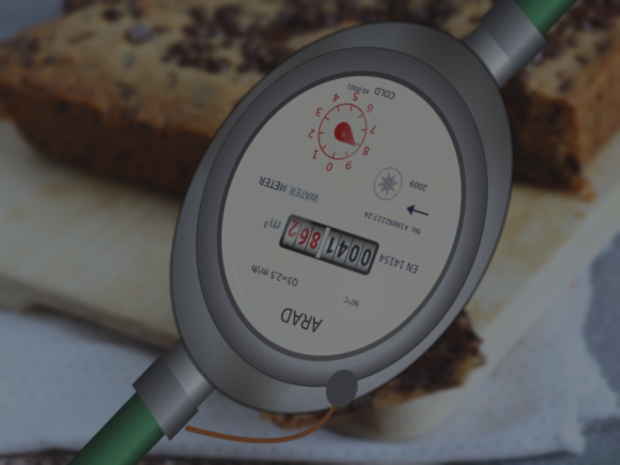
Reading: m³ 41.8618
